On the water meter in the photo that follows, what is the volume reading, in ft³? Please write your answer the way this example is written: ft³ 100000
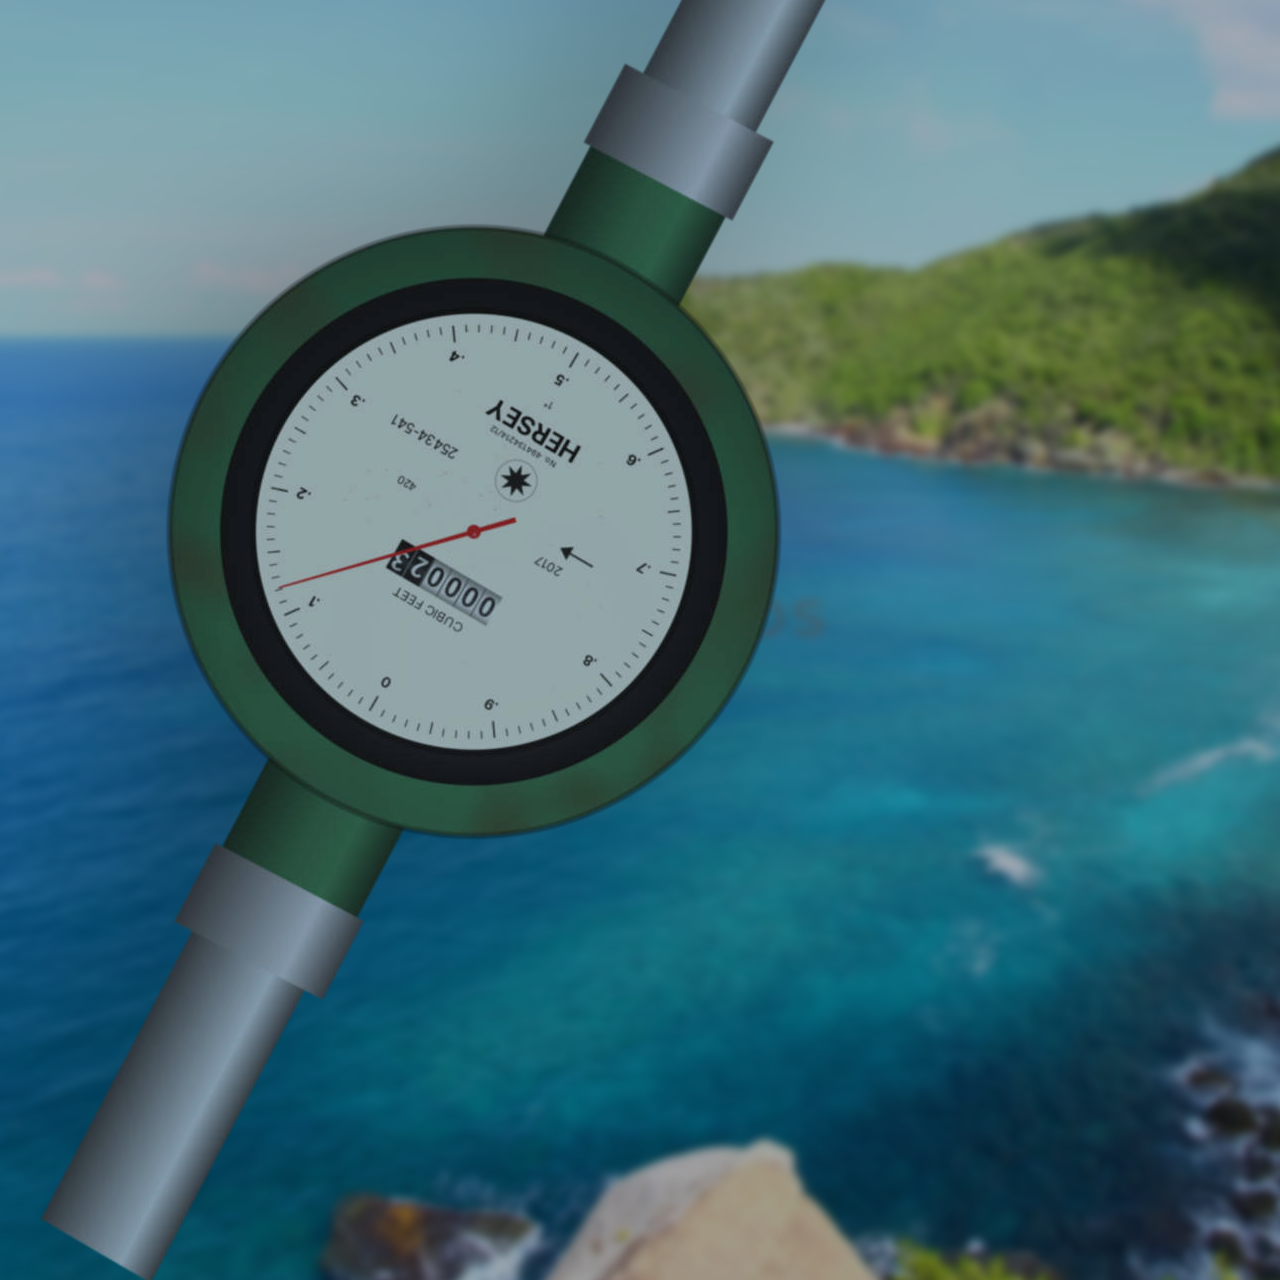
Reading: ft³ 23.12
